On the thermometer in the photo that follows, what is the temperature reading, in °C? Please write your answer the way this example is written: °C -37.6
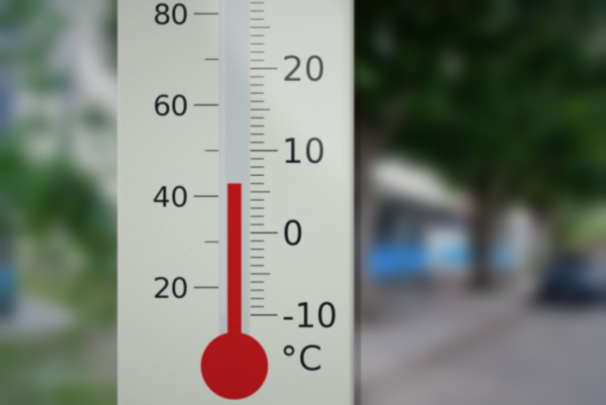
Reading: °C 6
